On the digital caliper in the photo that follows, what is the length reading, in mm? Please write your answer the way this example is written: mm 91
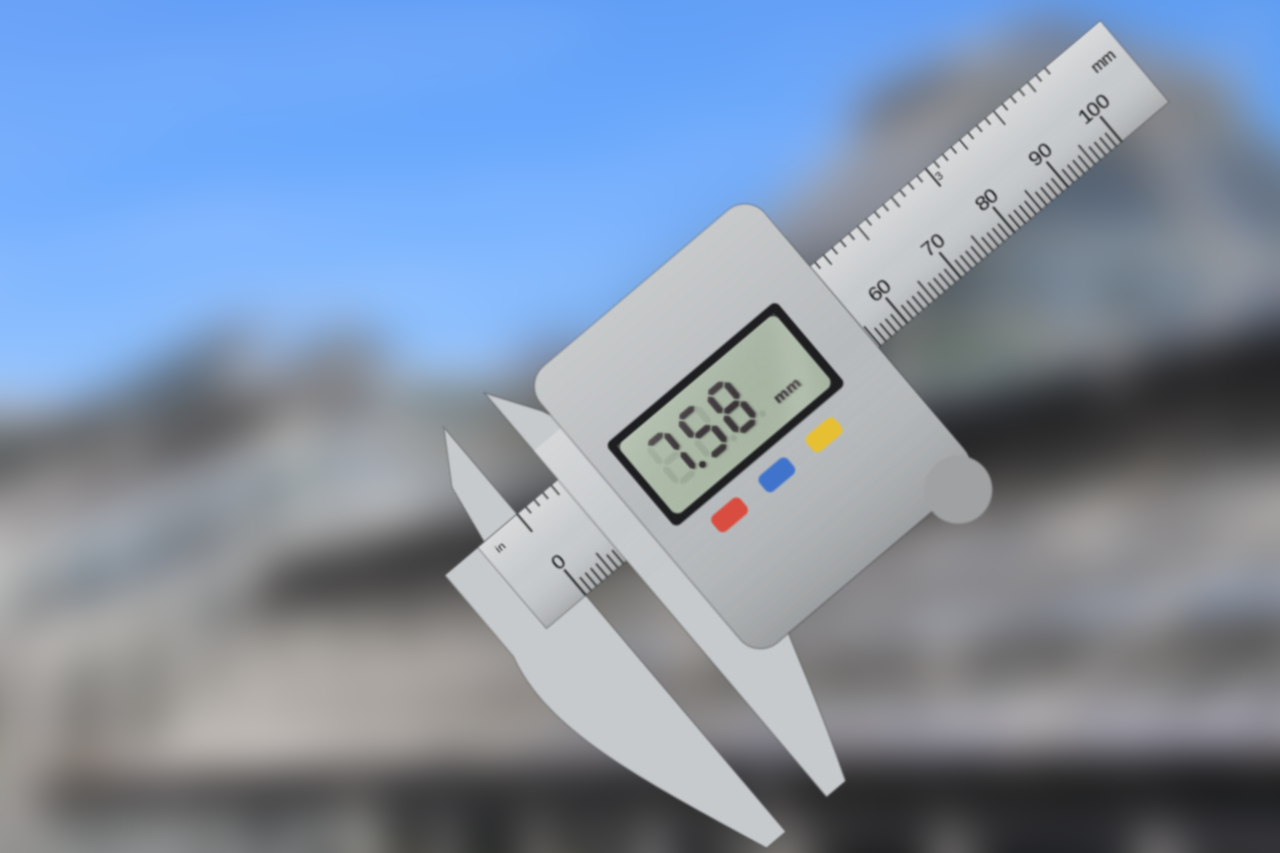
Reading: mm 7.58
